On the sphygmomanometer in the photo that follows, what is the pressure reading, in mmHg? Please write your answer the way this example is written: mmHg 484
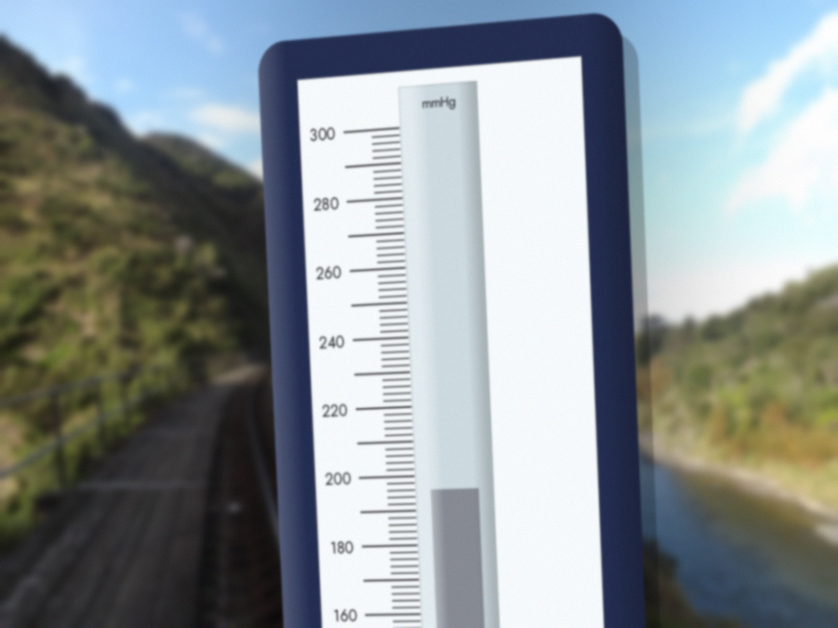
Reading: mmHg 196
